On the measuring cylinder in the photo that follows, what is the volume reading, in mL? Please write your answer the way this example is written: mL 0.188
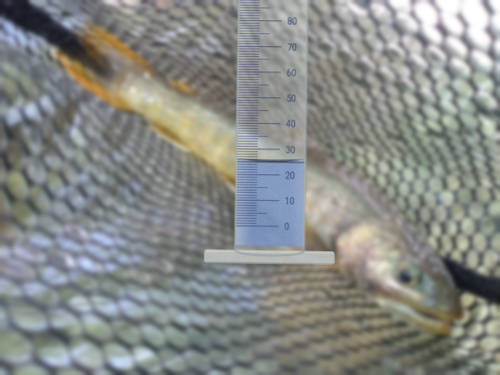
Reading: mL 25
